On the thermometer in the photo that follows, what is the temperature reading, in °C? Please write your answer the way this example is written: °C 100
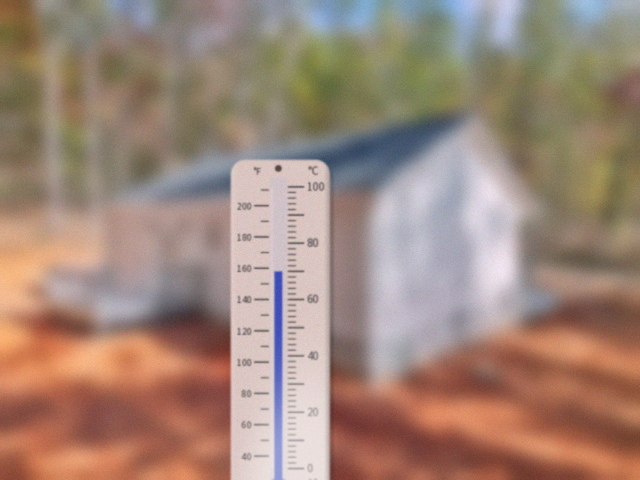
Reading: °C 70
